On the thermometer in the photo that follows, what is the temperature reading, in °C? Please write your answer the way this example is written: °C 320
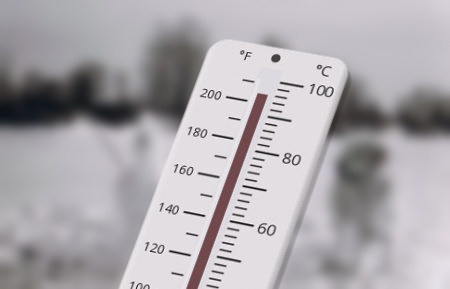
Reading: °C 96
